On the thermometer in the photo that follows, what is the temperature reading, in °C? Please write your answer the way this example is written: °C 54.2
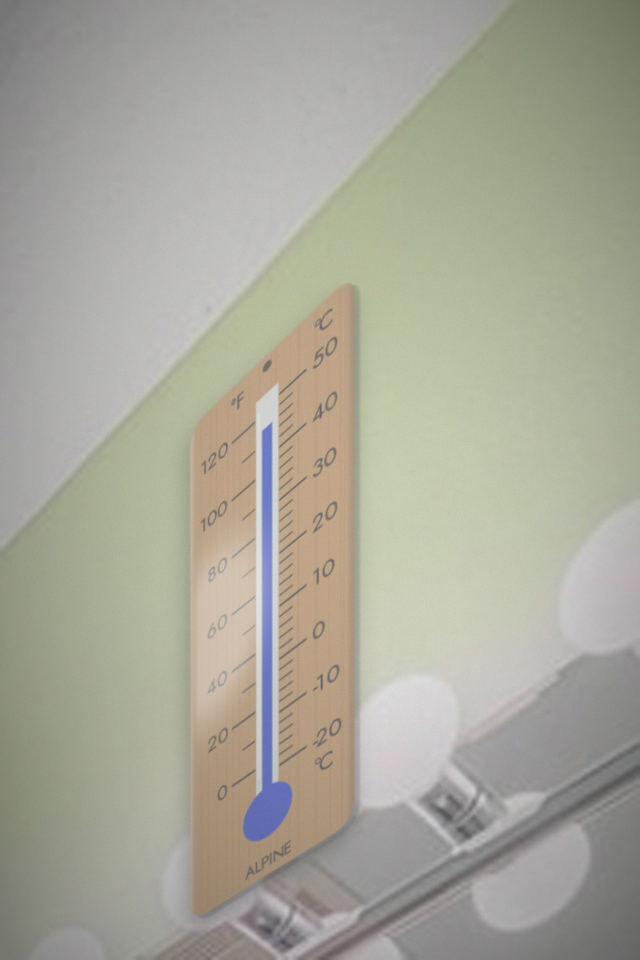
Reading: °C 46
